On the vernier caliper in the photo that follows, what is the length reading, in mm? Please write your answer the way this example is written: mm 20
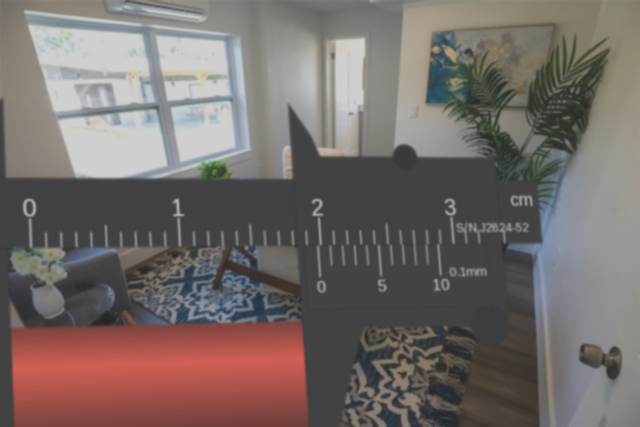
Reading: mm 19.8
